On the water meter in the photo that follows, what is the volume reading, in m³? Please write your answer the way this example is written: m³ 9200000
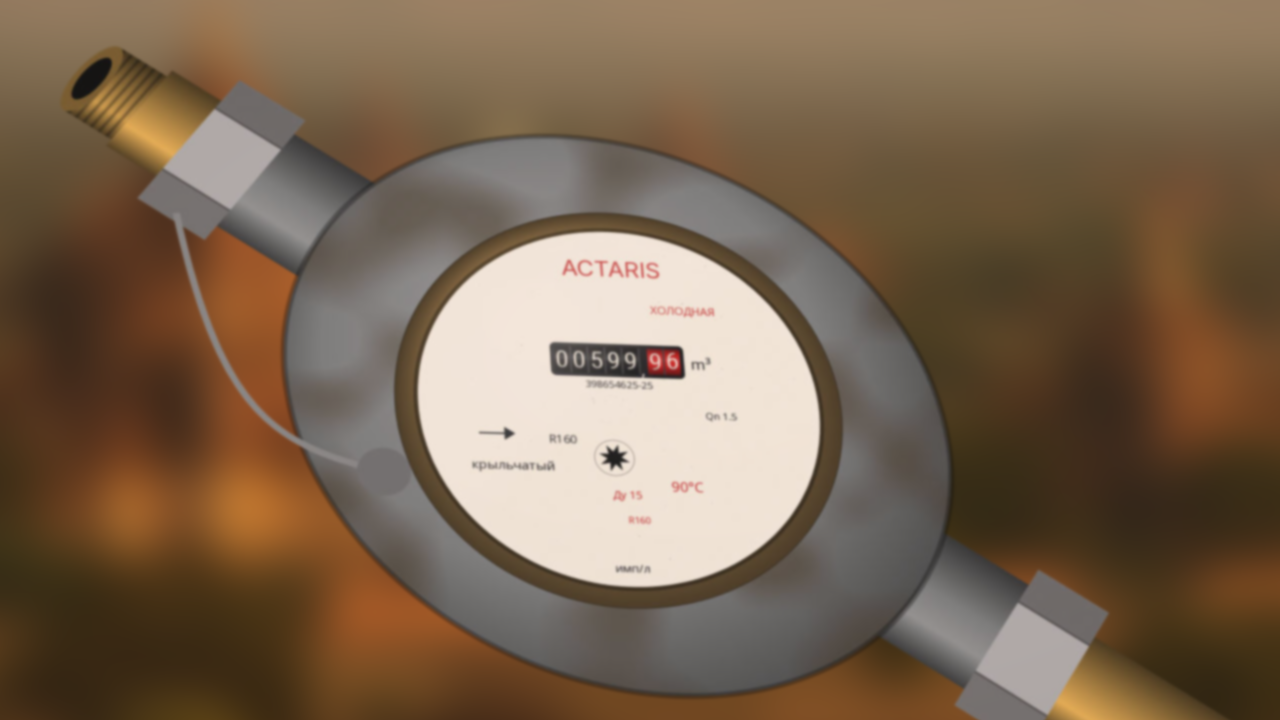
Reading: m³ 599.96
